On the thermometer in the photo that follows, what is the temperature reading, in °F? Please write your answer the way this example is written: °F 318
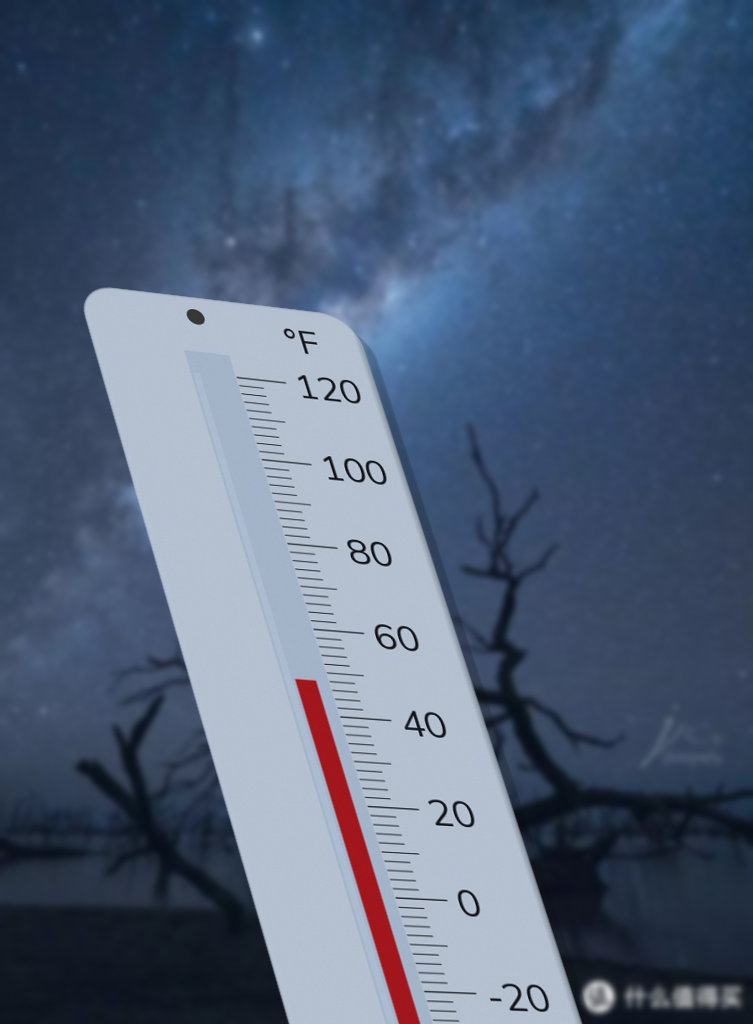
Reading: °F 48
